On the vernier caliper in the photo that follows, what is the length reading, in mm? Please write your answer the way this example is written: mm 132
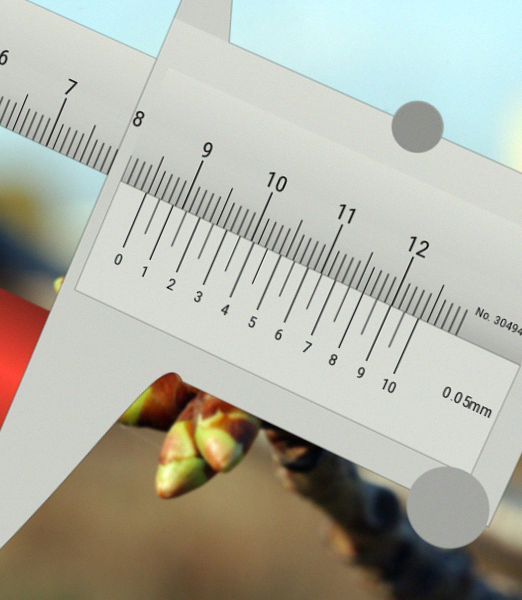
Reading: mm 84.8
